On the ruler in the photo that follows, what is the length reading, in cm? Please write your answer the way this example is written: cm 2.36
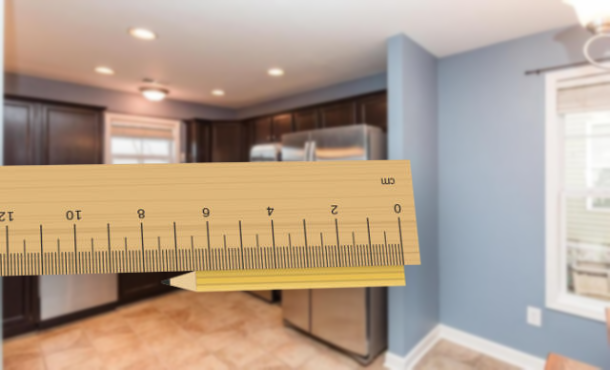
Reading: cm 7.5
